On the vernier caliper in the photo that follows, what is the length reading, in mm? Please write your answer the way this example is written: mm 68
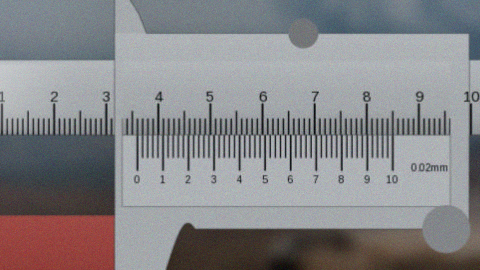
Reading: mm 36.0
